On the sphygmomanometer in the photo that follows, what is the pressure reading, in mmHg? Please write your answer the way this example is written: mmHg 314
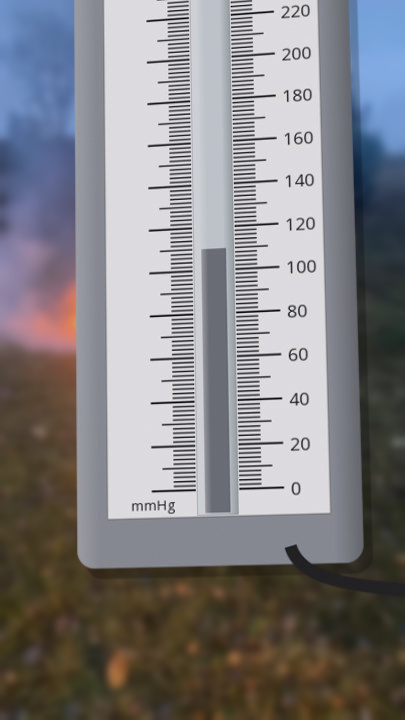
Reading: mmHg 110
